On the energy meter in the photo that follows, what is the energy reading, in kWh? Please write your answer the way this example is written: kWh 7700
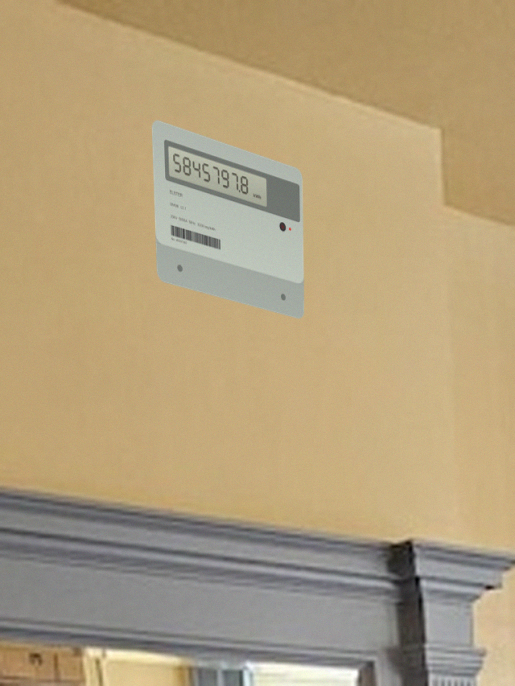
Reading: kWh 5845797.8
